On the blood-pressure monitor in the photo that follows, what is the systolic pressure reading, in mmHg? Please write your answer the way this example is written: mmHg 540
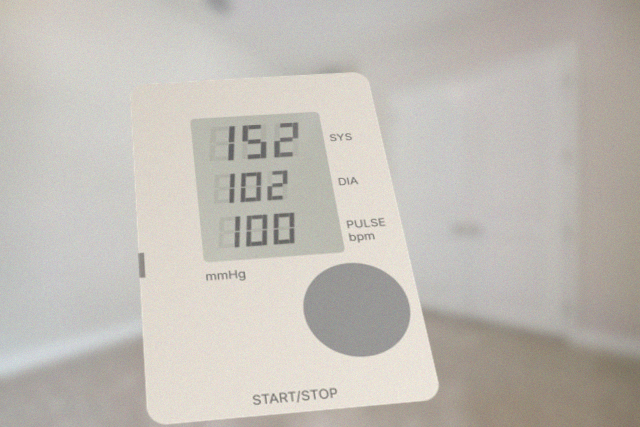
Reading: mmHg 152
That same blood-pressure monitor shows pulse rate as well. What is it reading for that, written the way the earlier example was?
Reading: bpm 100
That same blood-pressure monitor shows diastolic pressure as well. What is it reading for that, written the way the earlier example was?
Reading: mmHg 102
